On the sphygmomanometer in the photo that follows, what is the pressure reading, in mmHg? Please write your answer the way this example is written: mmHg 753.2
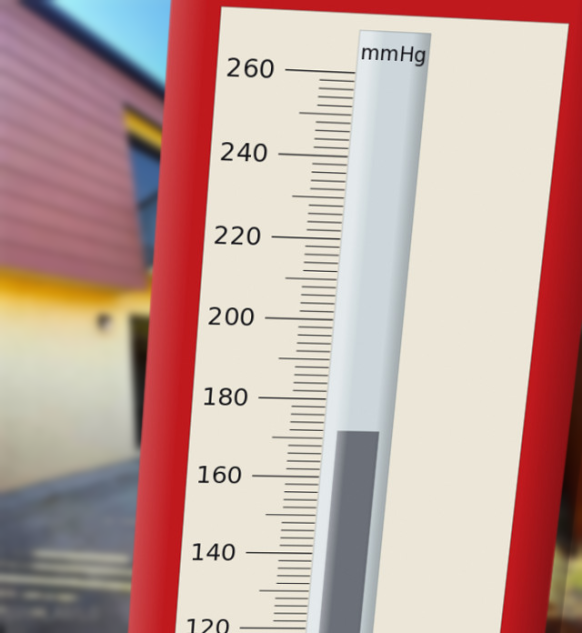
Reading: mmHg 172
